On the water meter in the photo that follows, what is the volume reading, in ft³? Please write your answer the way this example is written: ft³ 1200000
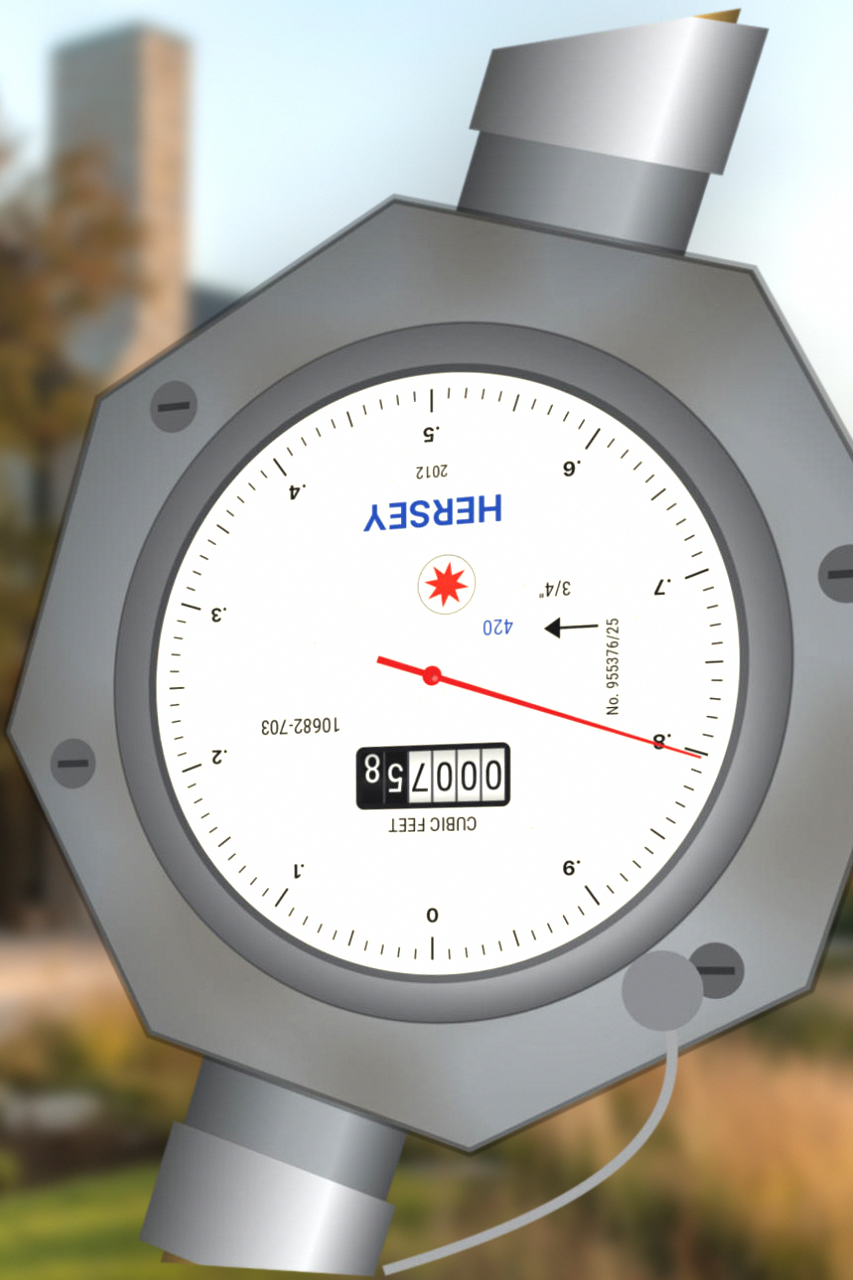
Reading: ft³ 757.80
